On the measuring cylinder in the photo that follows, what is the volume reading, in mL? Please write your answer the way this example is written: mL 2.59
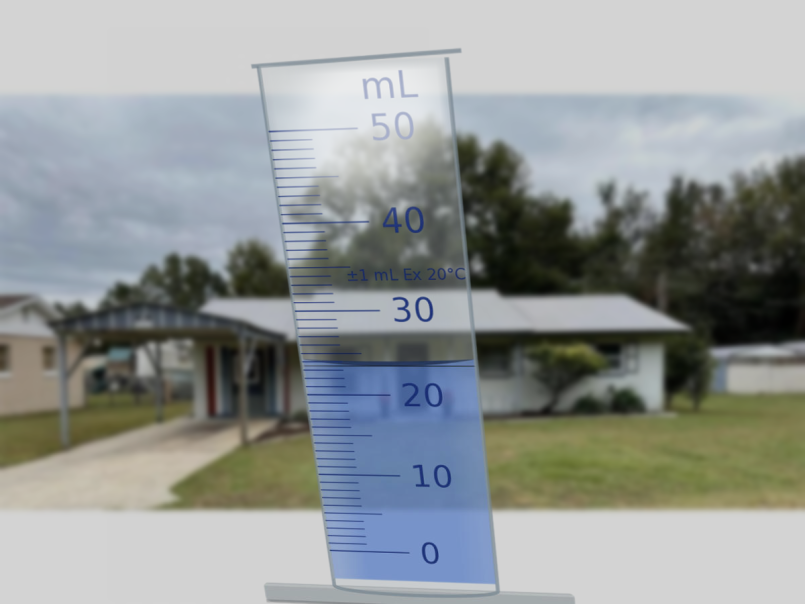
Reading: mL 23.5
